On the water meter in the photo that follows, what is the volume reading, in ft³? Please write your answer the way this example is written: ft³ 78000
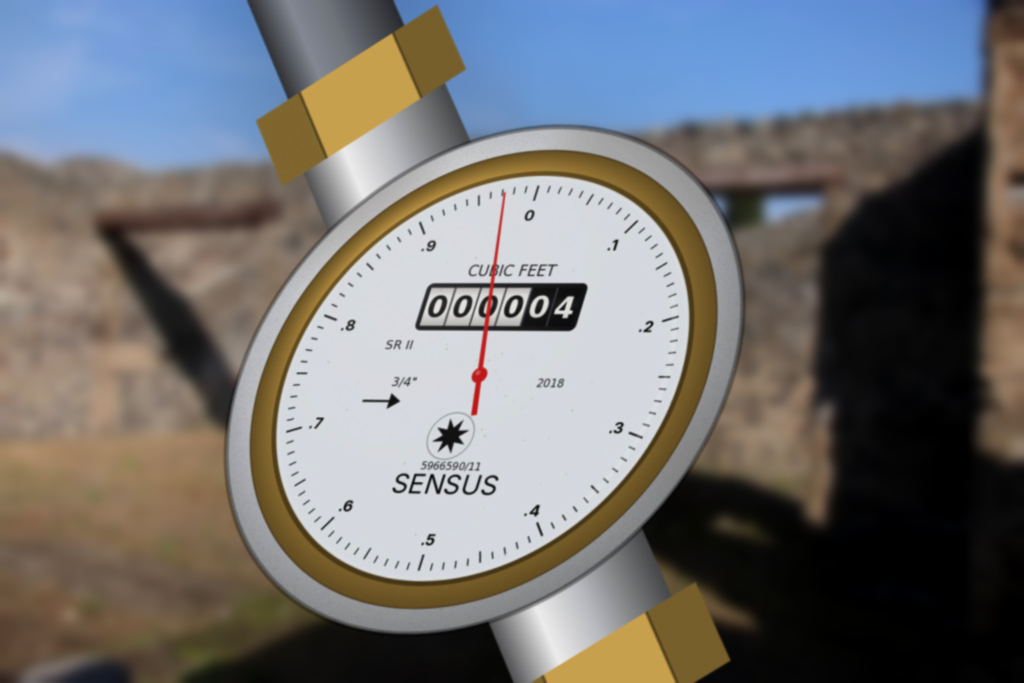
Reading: ft³ 3.97
